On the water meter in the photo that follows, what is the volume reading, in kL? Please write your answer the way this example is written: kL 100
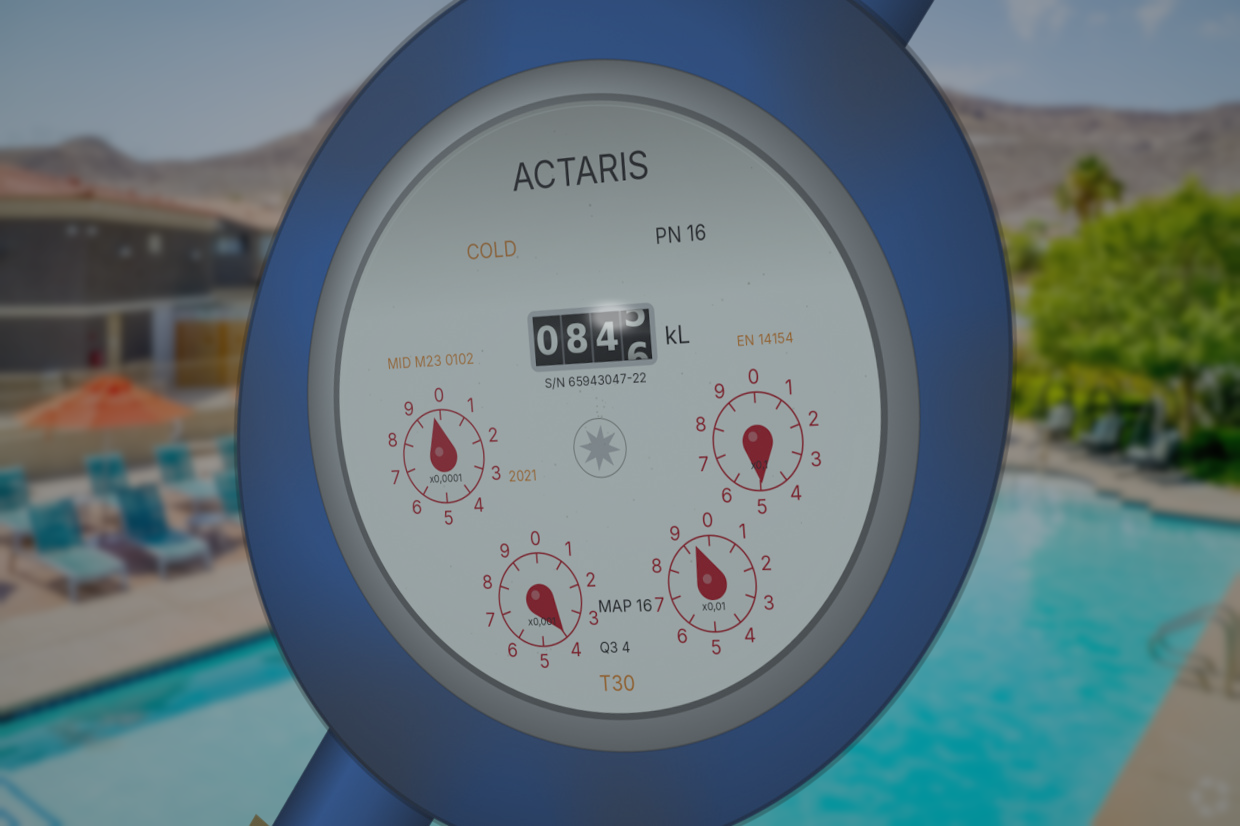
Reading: kL 845.4939
